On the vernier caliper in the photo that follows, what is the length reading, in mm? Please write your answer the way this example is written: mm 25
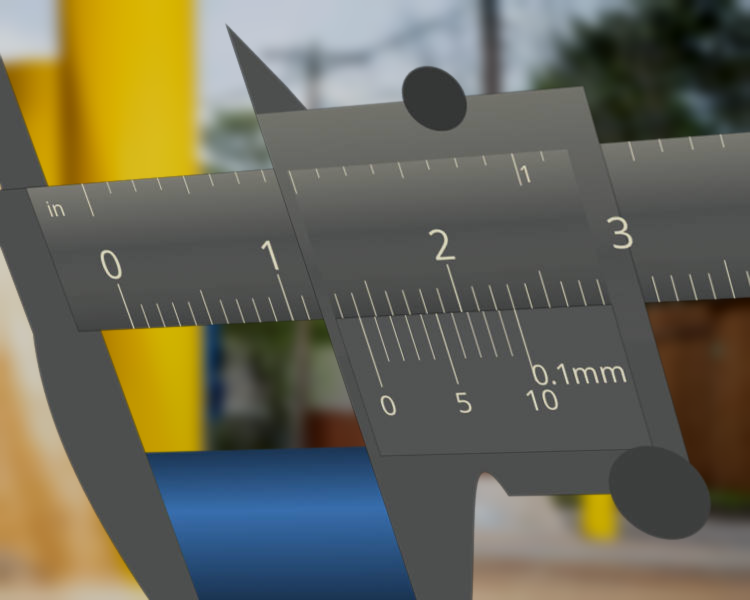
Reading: mm 14.0
